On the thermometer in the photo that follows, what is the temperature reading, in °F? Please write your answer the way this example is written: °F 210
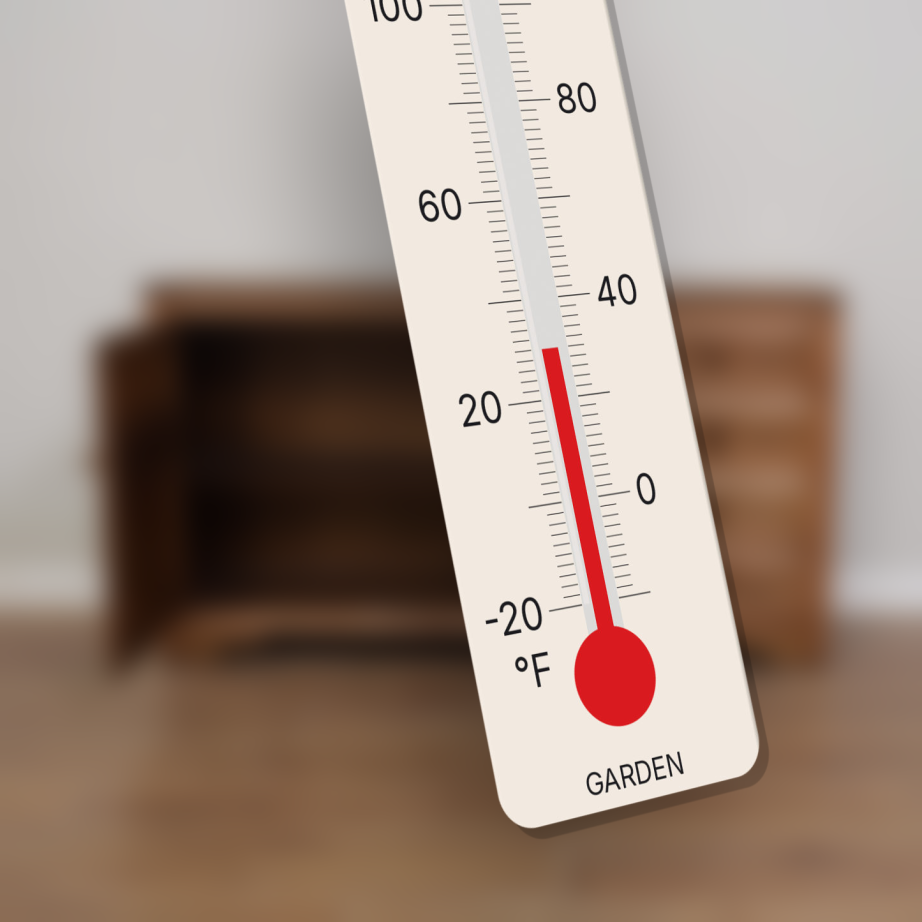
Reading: °F 30
